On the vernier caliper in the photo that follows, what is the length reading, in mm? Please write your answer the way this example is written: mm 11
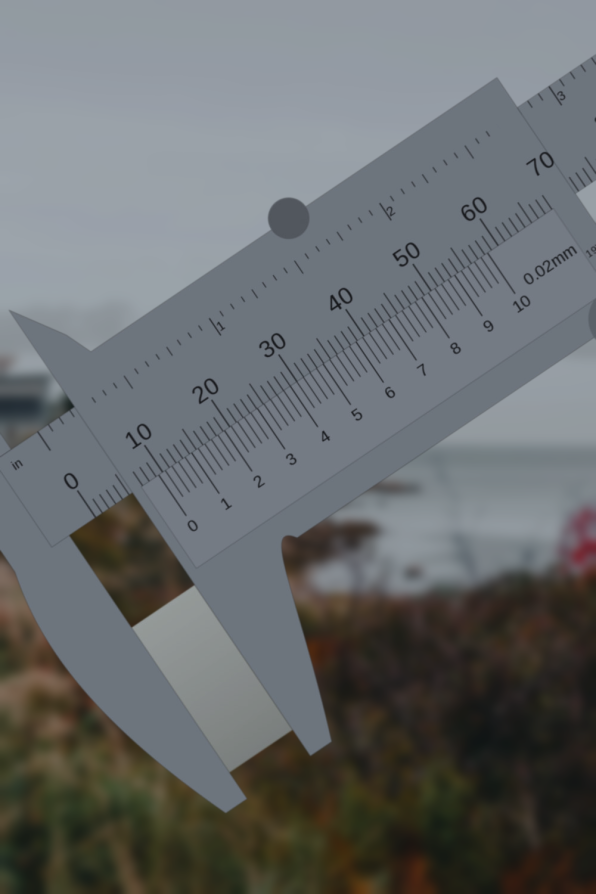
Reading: mm 9.4
